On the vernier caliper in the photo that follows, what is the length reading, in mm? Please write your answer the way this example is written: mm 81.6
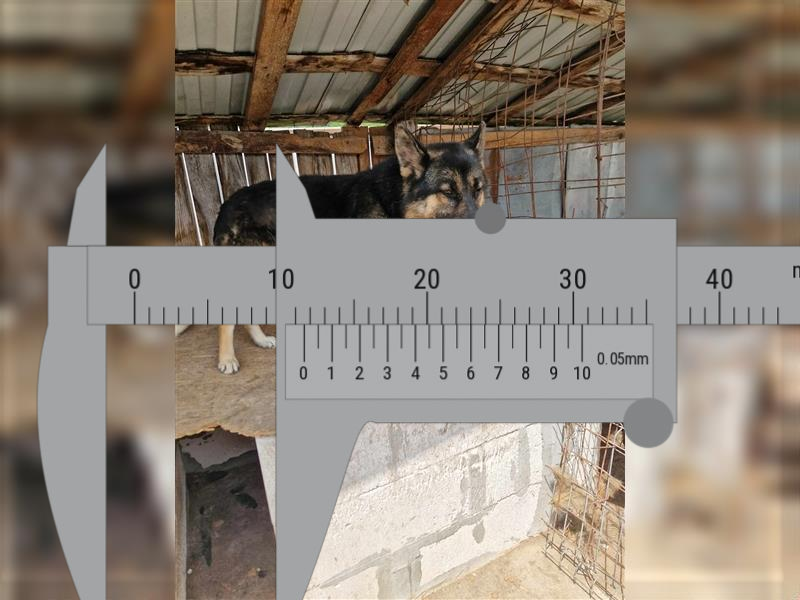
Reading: mm 11.6
